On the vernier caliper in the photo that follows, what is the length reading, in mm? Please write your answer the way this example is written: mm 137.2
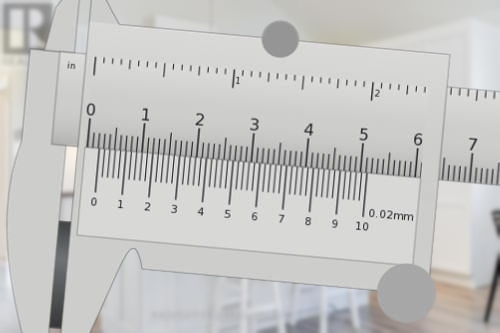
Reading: mm 2.2
